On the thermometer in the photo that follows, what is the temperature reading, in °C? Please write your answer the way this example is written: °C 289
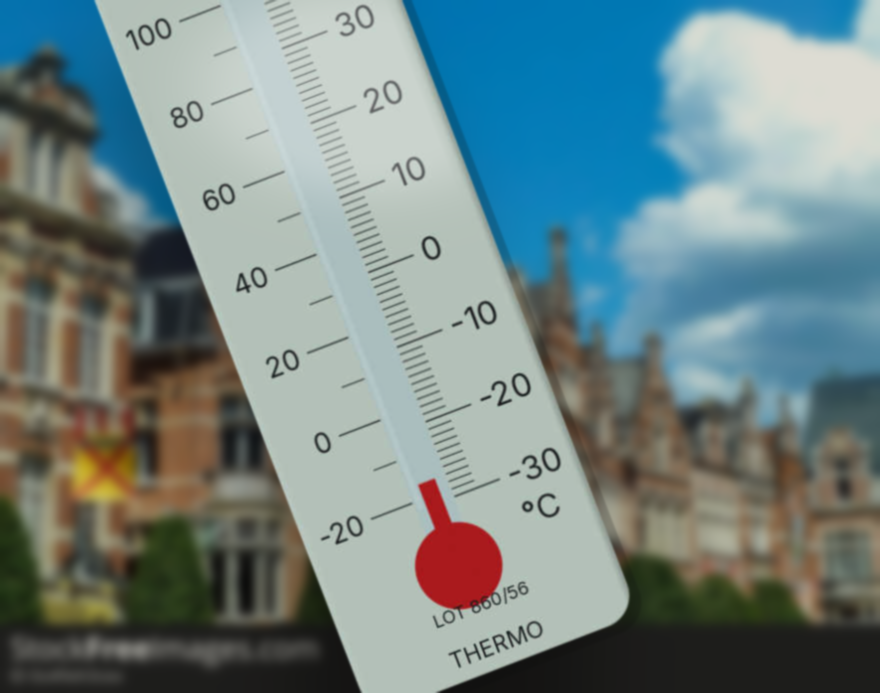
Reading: °C -27
